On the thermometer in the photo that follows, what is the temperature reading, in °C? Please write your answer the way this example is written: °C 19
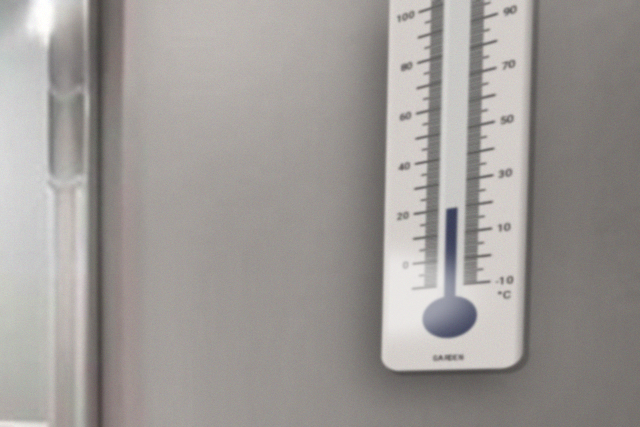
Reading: °C 20
